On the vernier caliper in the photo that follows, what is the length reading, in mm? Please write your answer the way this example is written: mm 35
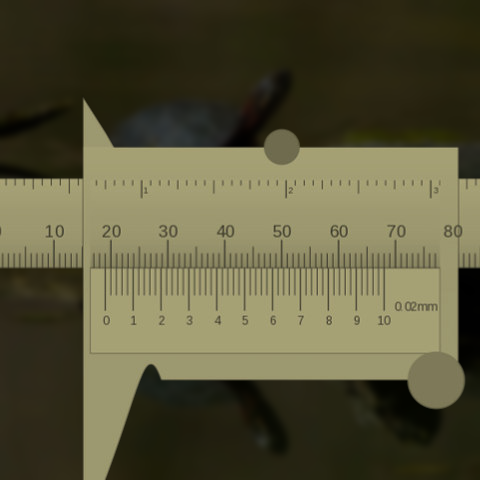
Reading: mm 19.0
